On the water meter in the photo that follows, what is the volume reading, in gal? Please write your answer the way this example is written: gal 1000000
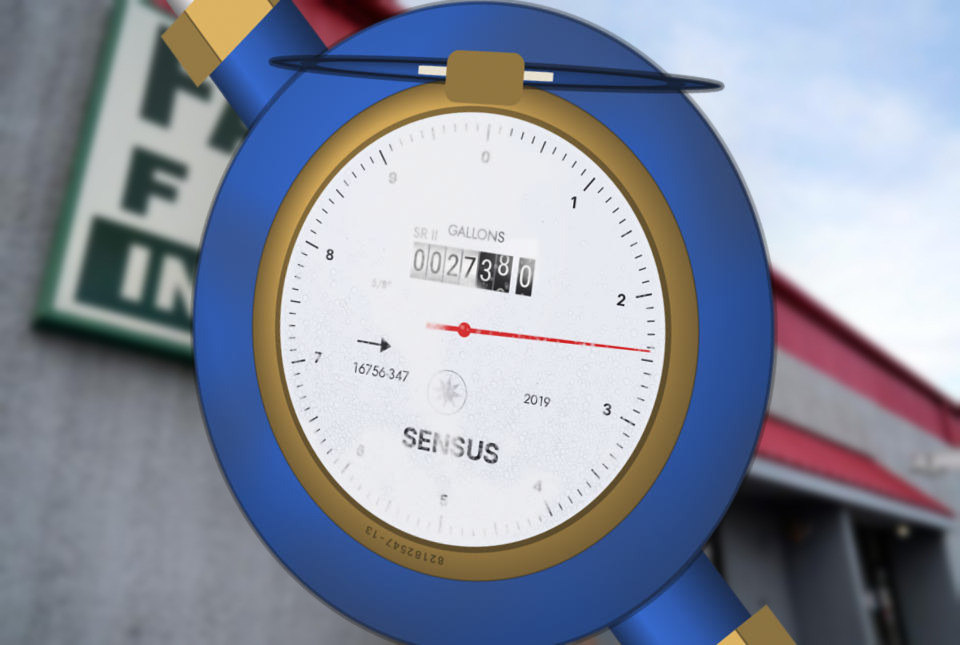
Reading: gal 27382.4
